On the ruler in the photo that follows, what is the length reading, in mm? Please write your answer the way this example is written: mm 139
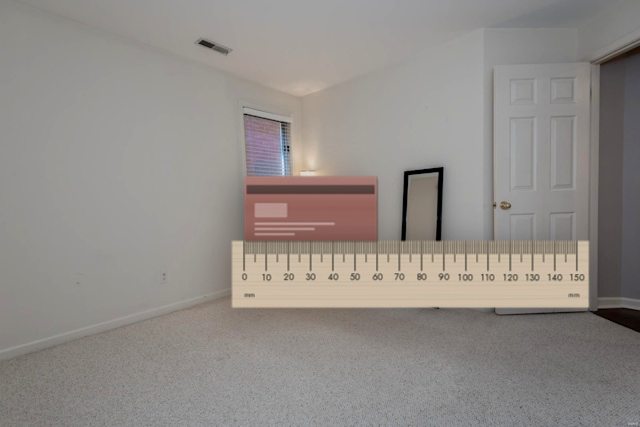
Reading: mm 60
